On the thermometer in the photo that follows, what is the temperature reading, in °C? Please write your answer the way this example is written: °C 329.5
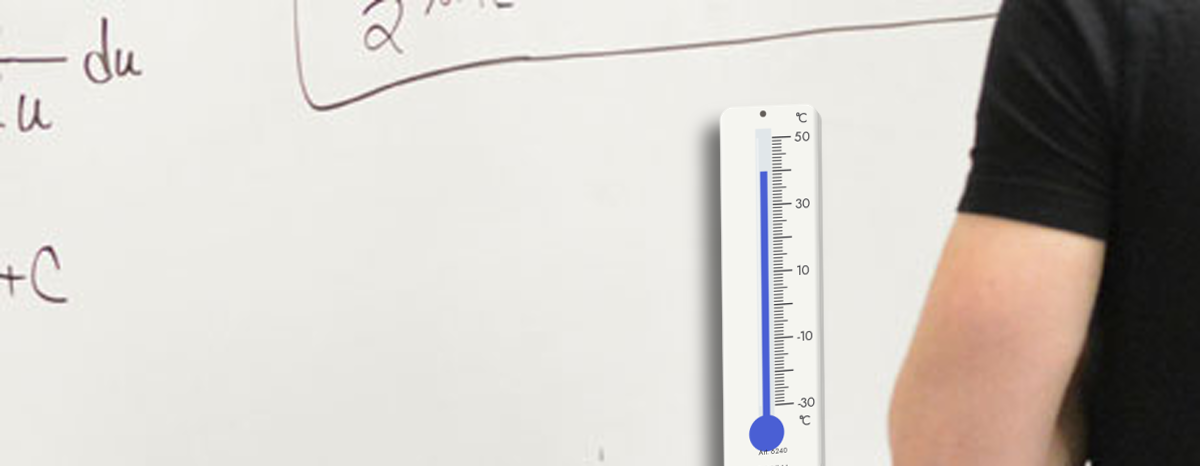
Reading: °C 40
